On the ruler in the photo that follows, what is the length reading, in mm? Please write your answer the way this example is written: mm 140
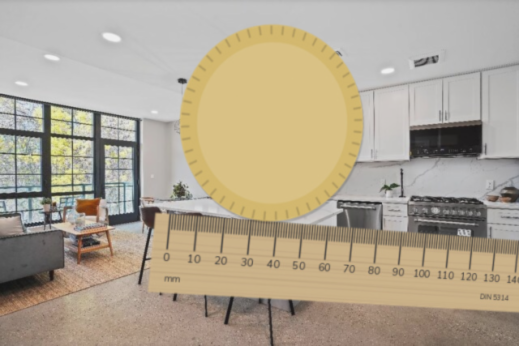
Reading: mm 70
